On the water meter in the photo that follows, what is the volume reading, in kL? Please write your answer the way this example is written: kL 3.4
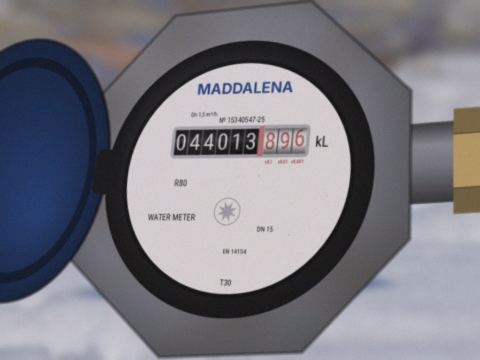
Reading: kL 44013.896
